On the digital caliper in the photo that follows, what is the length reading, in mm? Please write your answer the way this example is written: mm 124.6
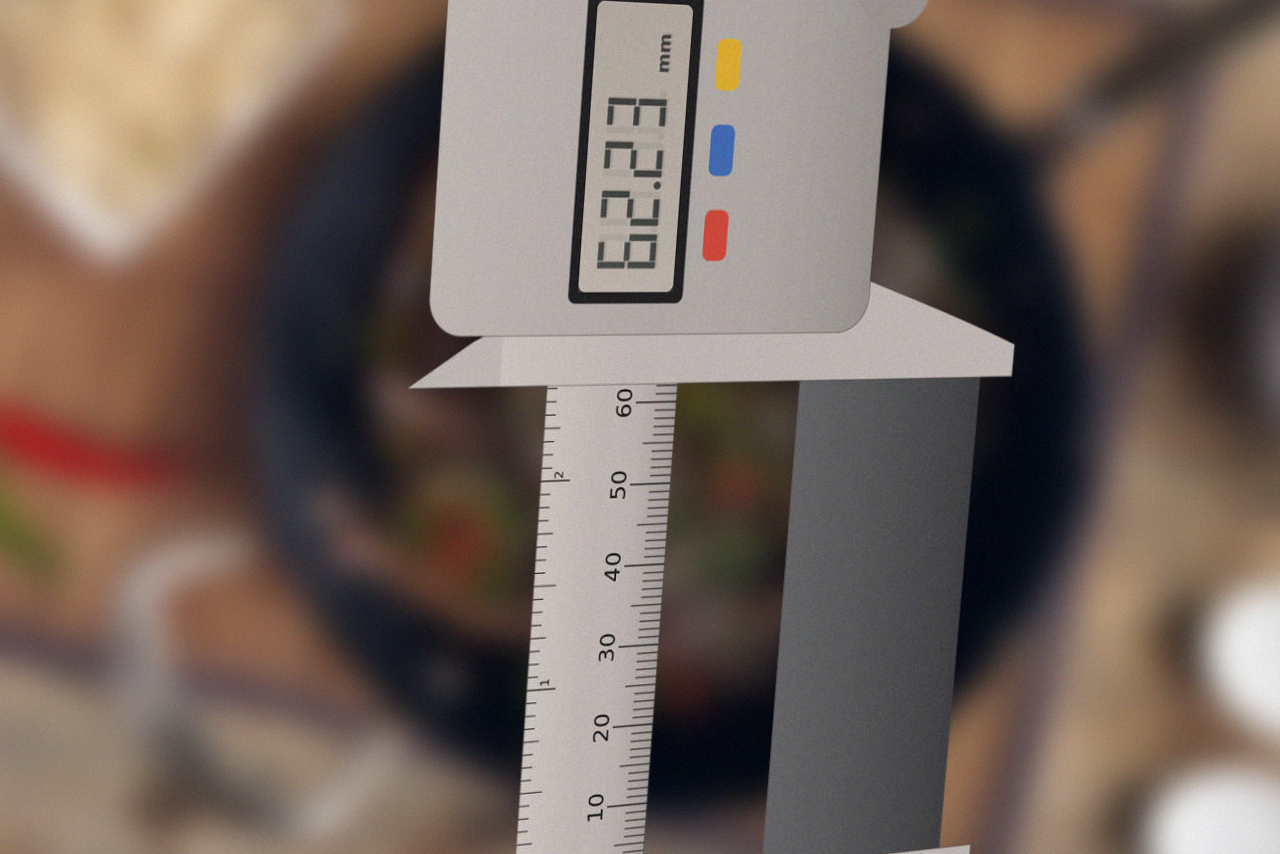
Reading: mm 62.23
